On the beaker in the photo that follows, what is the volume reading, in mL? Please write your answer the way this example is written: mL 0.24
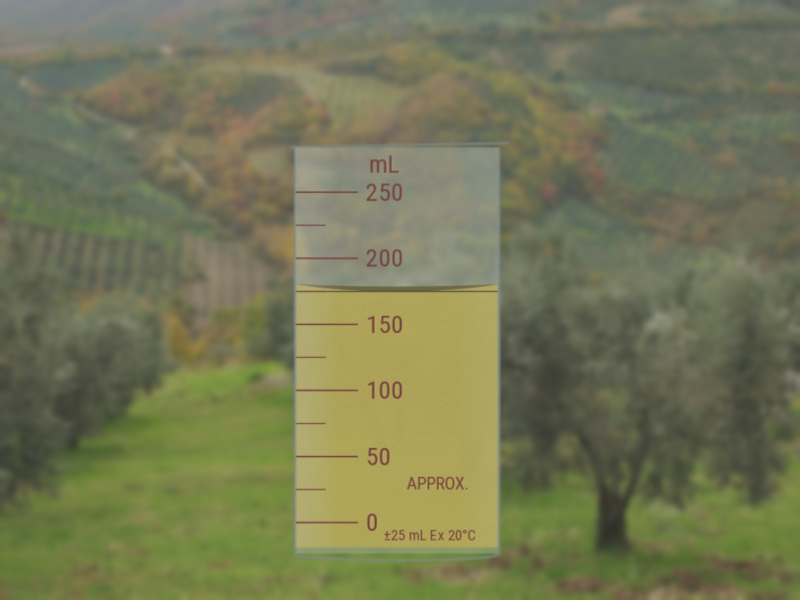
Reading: mL 175
